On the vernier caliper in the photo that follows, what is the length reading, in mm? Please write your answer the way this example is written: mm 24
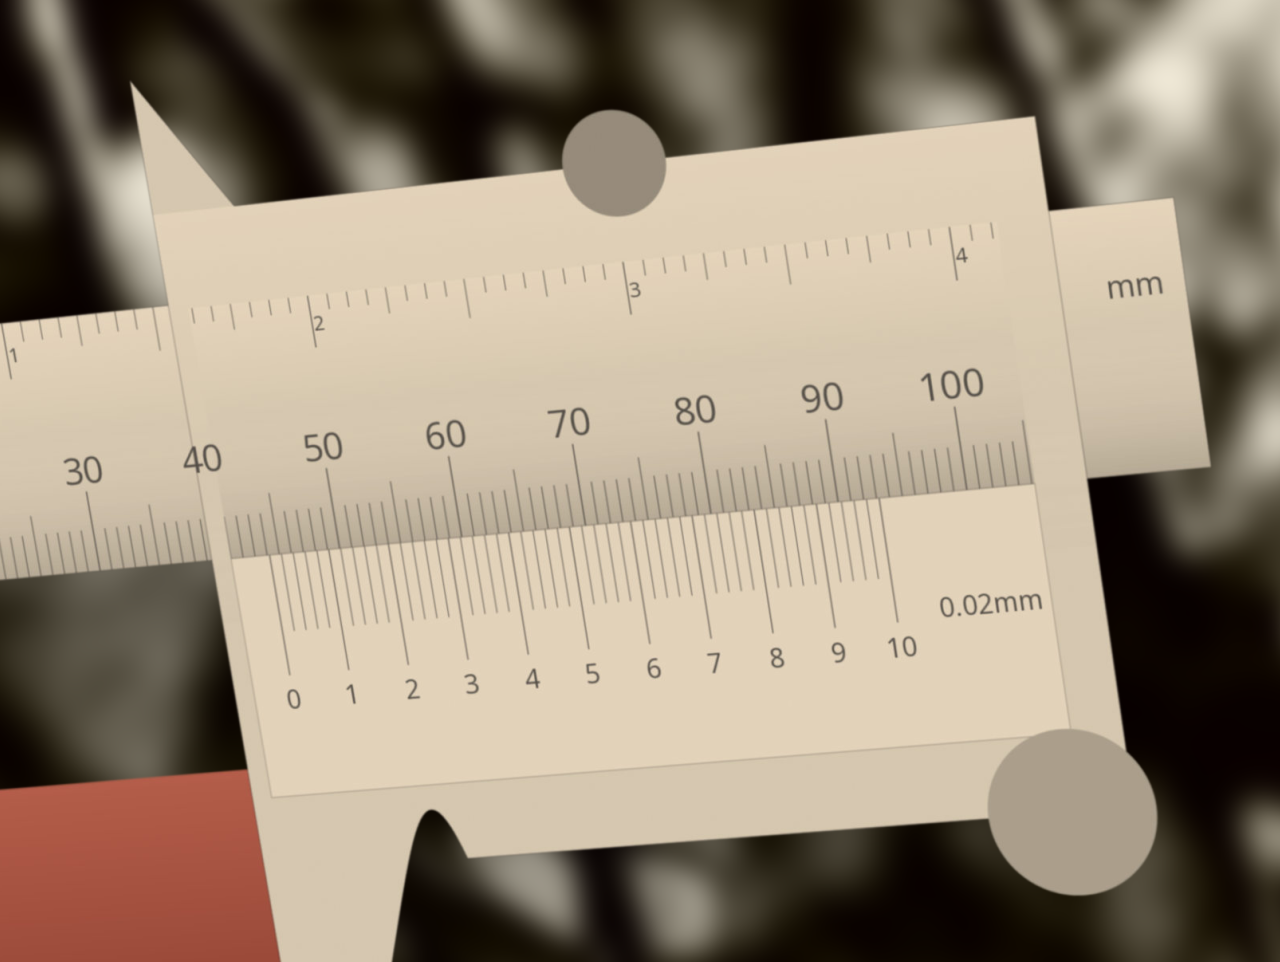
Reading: mm 44.2
